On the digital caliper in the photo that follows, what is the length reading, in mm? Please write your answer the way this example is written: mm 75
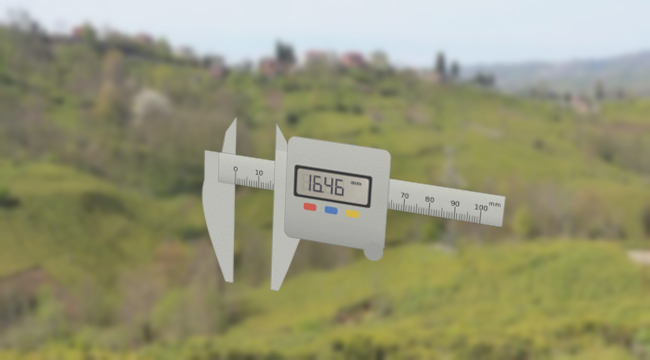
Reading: mm 16.46
